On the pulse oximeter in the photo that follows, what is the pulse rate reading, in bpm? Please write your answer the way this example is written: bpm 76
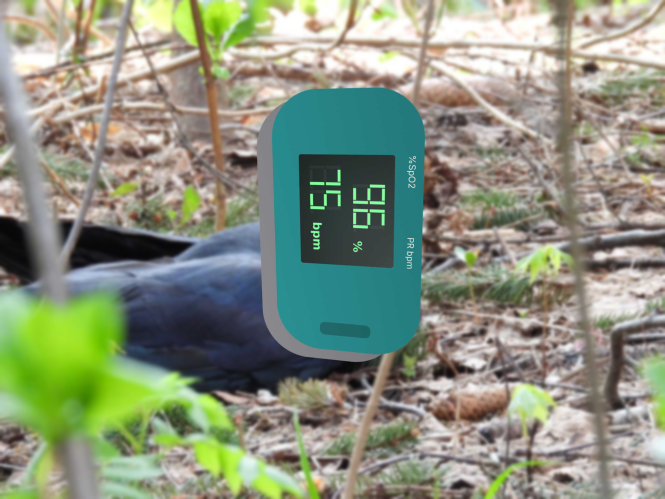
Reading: bpm 75
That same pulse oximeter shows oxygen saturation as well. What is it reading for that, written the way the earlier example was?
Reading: % 96
